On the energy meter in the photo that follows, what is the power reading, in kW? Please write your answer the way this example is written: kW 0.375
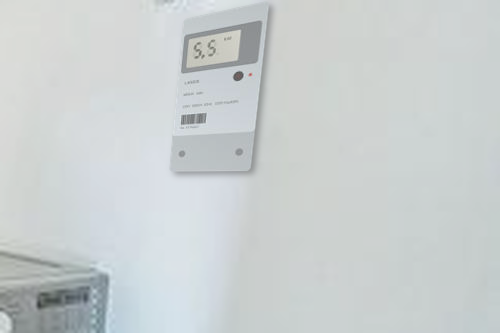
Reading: kW 5.5
